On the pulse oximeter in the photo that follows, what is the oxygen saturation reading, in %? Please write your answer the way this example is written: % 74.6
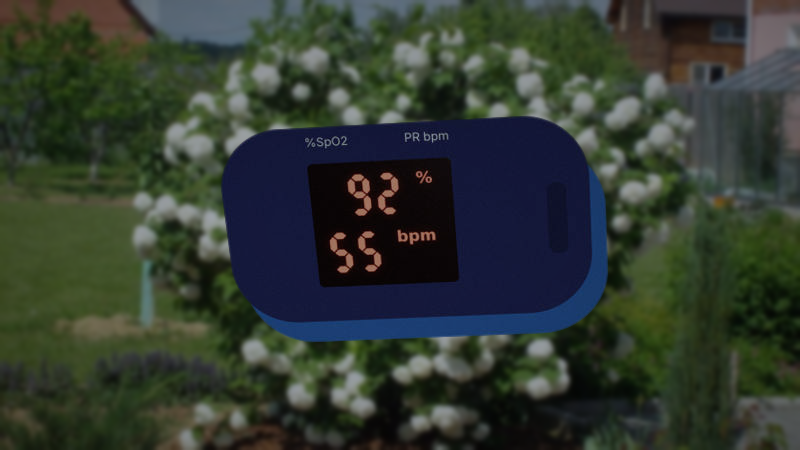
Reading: % 92
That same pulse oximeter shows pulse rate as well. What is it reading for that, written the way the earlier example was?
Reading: bpm 55
